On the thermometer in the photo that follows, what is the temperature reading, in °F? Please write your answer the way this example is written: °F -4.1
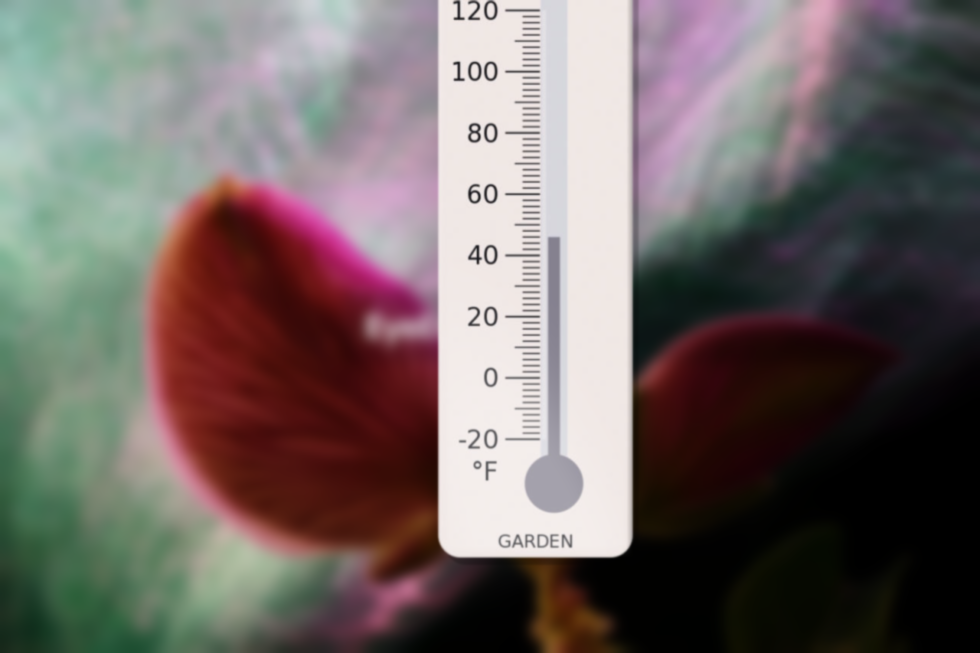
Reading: °F 46
